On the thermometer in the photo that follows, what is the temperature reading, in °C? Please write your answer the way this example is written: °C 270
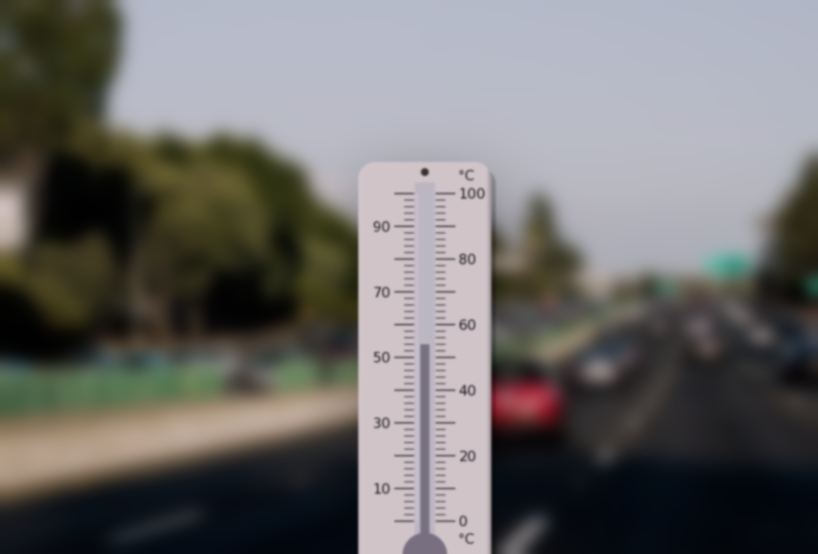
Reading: °C 54
